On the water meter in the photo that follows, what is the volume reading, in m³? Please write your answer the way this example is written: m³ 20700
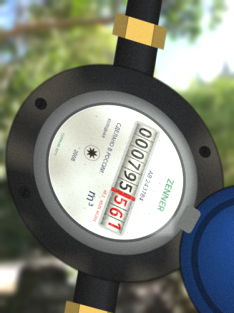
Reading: m³ 795.561
